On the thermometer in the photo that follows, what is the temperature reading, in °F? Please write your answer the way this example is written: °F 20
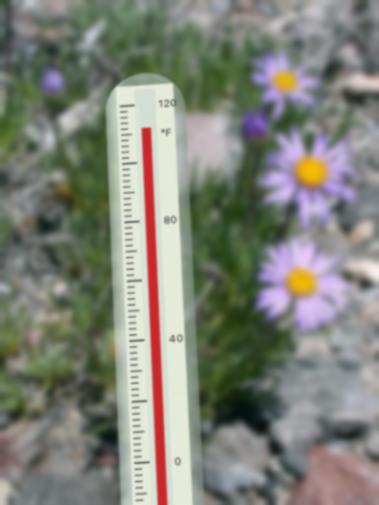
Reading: °F 112
